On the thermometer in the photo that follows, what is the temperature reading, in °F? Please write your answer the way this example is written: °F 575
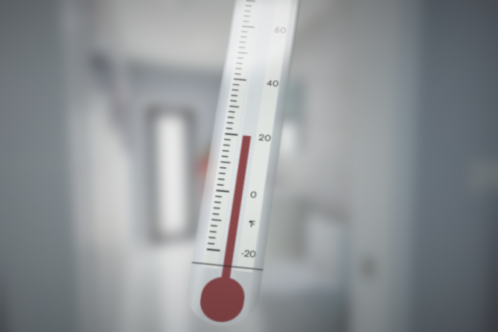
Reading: °F 20
